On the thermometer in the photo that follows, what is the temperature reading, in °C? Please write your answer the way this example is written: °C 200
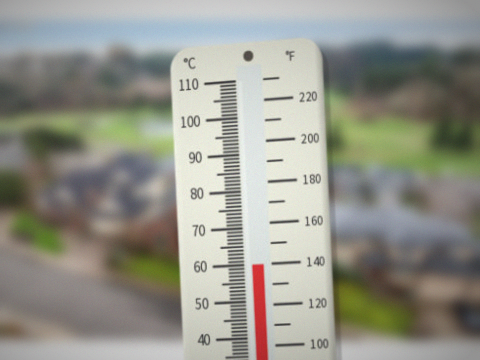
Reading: °C 60
